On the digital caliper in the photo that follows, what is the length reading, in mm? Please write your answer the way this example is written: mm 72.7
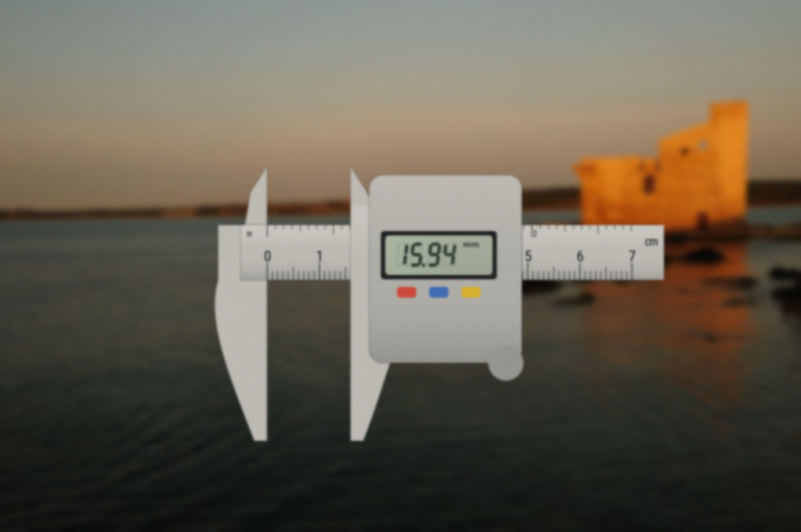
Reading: mm 15.94
